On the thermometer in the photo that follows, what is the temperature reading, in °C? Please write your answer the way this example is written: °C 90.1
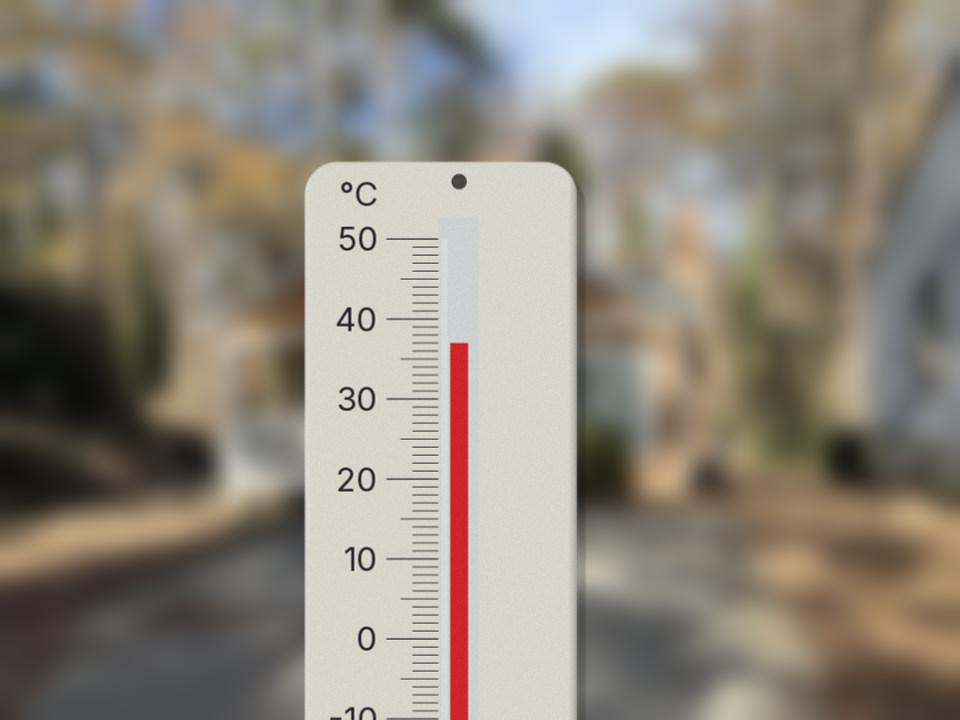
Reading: °C 37
